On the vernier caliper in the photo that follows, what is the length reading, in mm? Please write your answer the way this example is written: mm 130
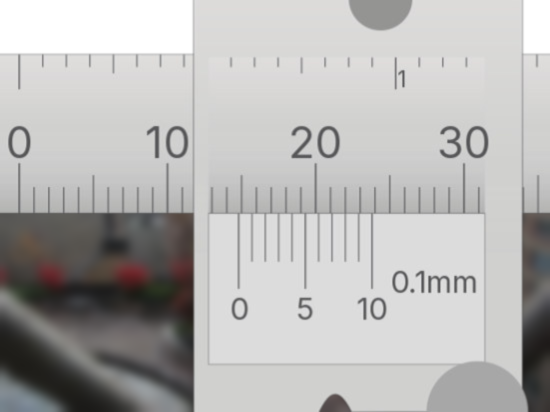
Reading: mm 14.8
